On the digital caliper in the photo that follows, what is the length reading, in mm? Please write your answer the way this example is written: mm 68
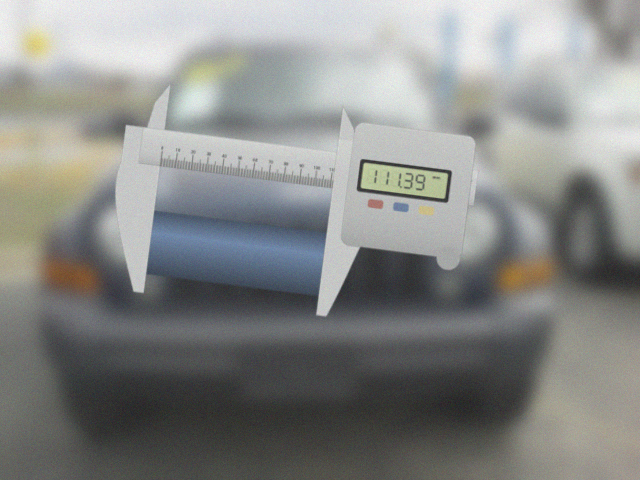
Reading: mm 111.39
